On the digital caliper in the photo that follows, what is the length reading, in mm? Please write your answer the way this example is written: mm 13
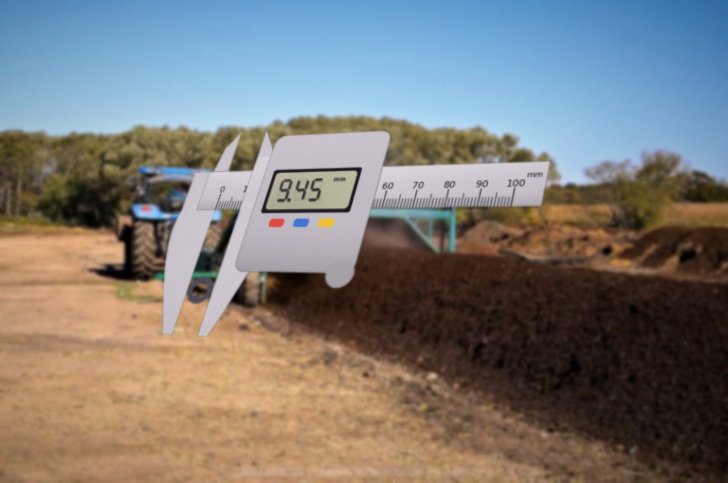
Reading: mm 9.45
